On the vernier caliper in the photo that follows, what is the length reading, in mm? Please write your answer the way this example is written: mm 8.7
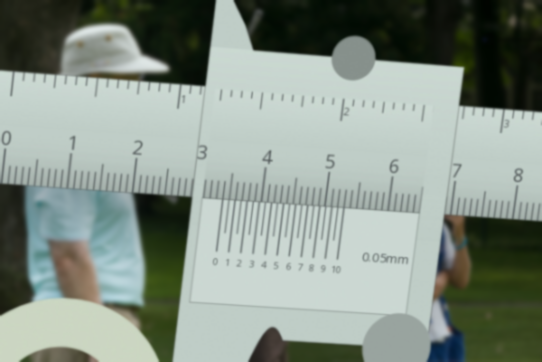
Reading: mm 34.0
